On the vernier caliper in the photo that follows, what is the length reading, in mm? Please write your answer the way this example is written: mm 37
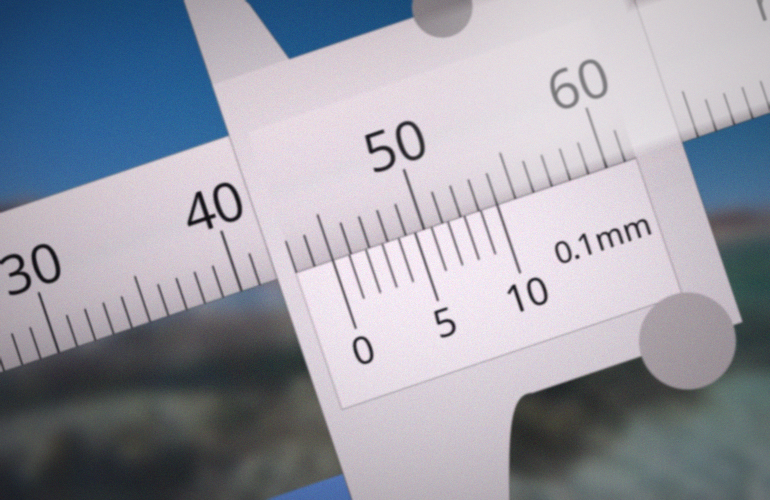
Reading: mm 45.0
